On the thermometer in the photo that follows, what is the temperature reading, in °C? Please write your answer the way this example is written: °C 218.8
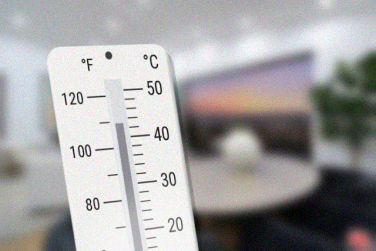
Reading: °C 43
